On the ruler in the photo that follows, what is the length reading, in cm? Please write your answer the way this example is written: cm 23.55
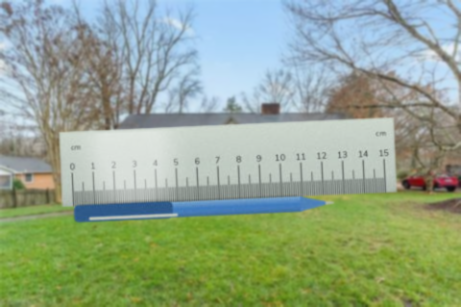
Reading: cm 12.5
